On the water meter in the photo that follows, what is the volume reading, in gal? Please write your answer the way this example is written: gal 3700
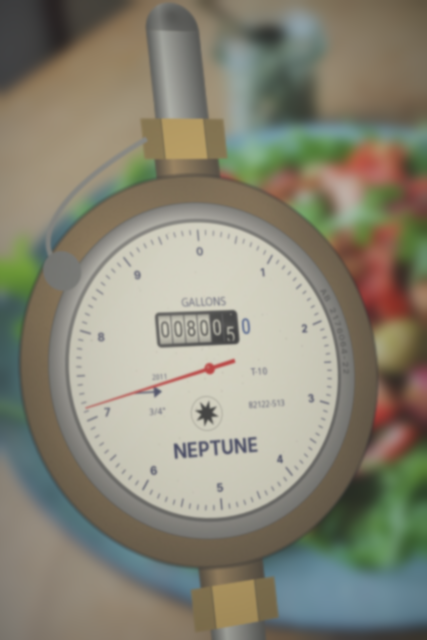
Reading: gal 80047.1
